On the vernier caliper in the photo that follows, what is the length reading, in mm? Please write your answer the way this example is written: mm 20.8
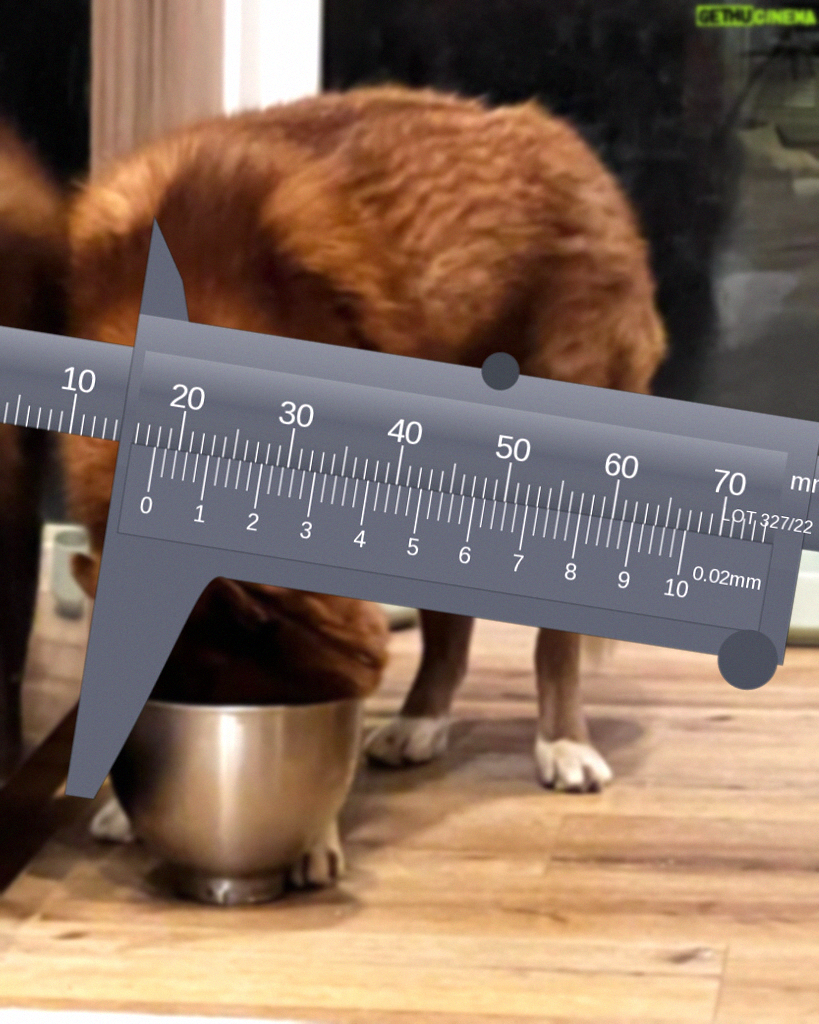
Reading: mm 17.8
